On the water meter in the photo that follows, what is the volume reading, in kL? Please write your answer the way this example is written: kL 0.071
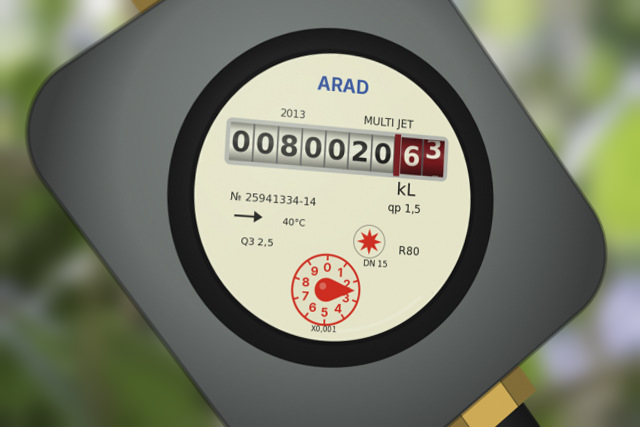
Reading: kL 80020.632
